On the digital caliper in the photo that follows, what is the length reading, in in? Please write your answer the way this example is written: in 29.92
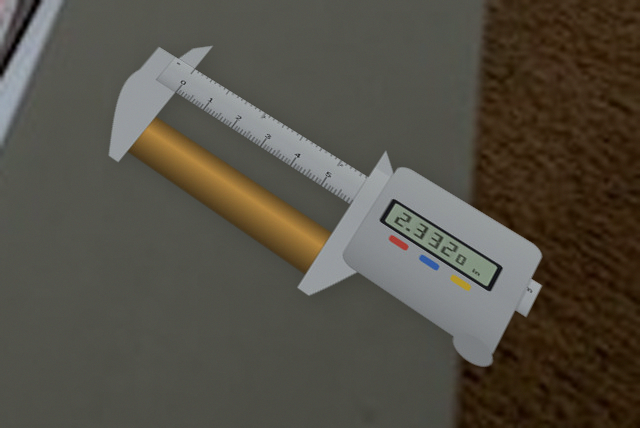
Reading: in 2.3320
